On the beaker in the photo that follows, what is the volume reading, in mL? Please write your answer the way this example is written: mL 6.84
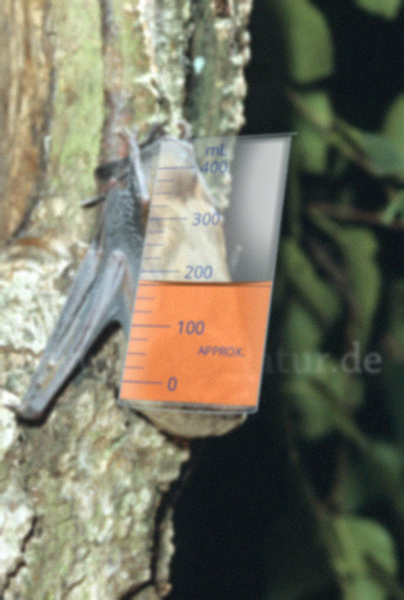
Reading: mL 175
